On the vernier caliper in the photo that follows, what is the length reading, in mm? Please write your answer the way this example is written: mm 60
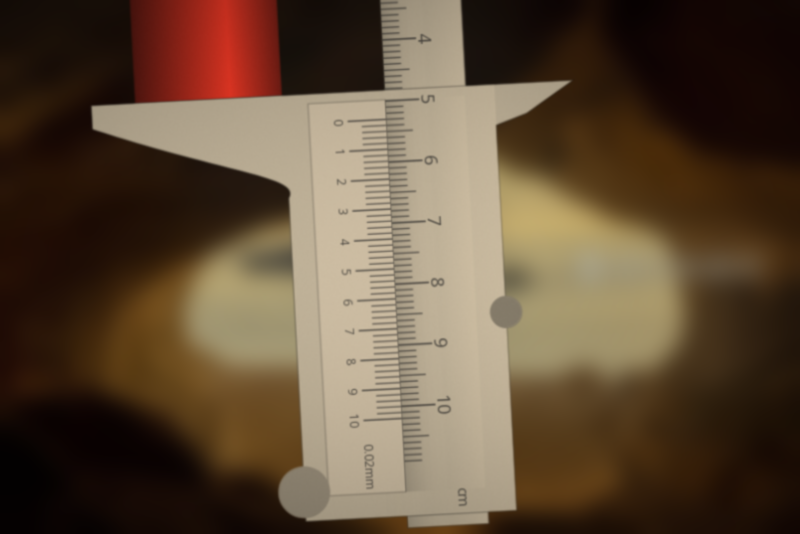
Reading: mm 53.0
